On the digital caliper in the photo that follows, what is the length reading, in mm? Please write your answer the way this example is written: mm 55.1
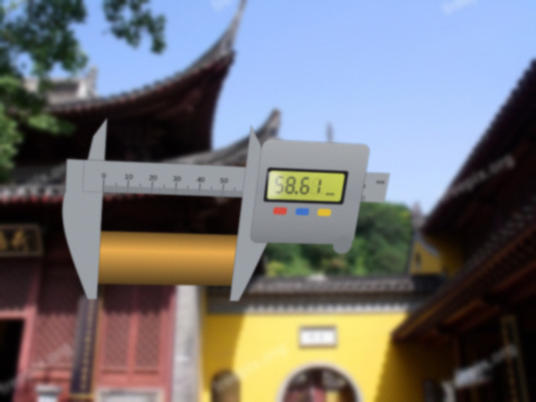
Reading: mm 58.61
